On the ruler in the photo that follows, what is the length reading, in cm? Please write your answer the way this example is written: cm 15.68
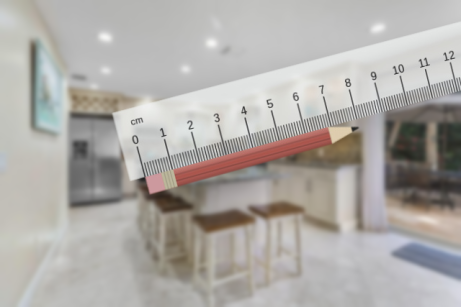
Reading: cm 8
